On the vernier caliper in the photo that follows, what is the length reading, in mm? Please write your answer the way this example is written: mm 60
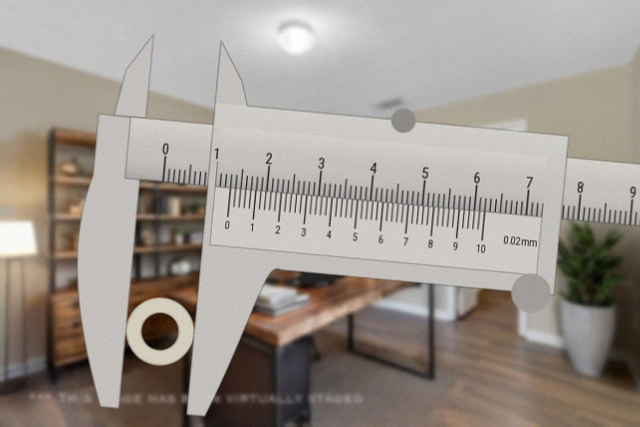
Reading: mm 13.0
